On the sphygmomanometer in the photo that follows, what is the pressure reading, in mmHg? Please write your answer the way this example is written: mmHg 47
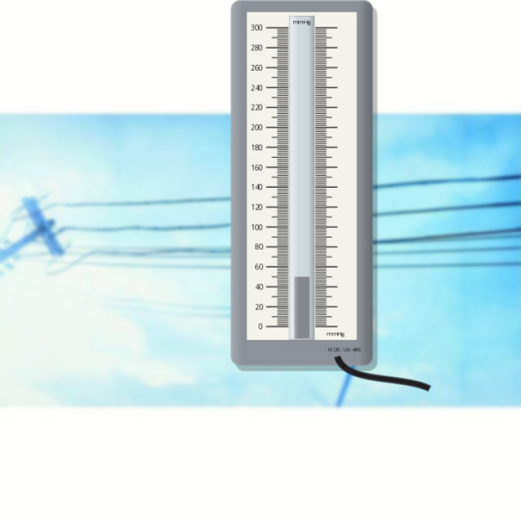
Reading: mmHg 50
